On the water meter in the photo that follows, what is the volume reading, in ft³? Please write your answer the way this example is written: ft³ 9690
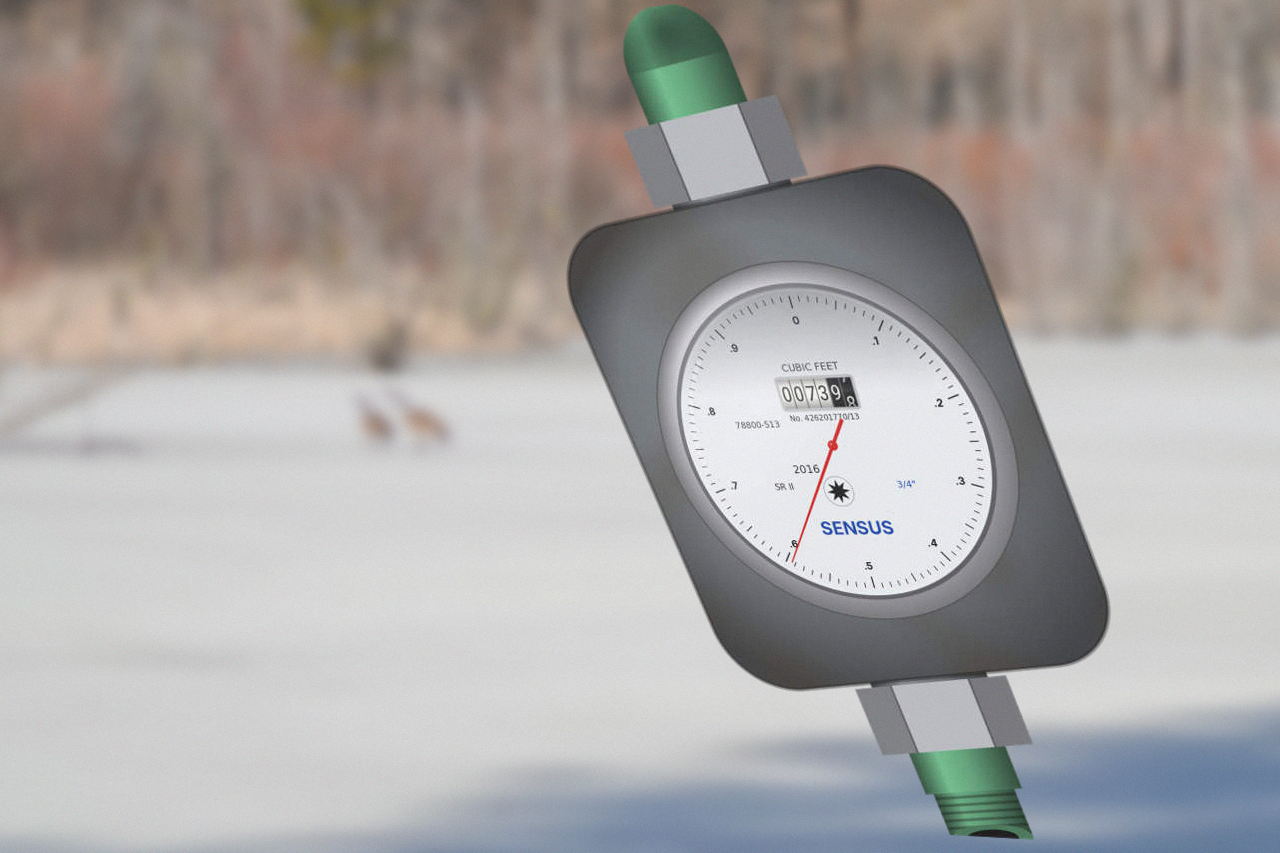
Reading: ft³ 7397.59
